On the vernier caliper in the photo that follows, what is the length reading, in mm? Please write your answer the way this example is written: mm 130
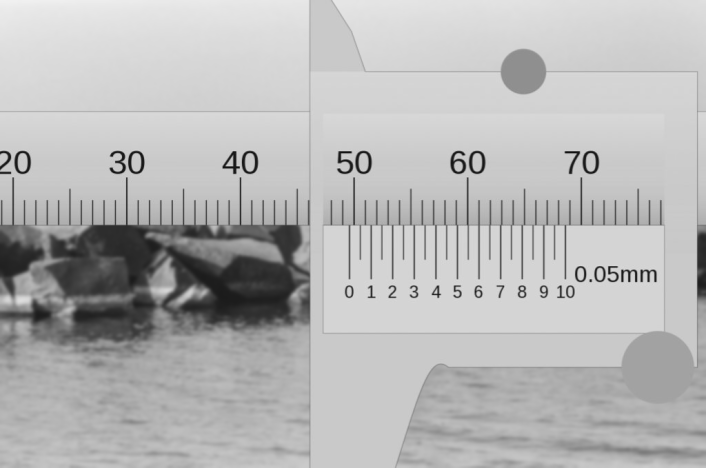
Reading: mm 49.6
